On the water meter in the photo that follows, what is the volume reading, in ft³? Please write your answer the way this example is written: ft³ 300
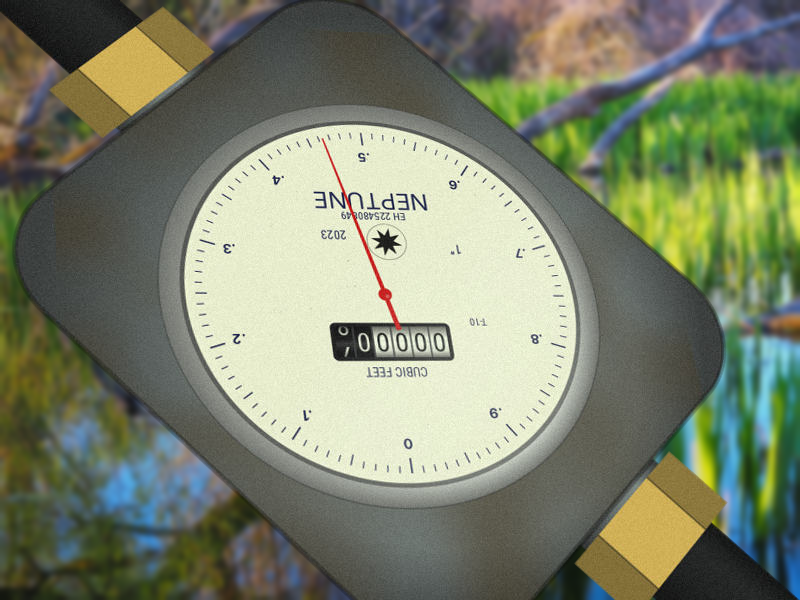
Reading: ft³ 7.46
